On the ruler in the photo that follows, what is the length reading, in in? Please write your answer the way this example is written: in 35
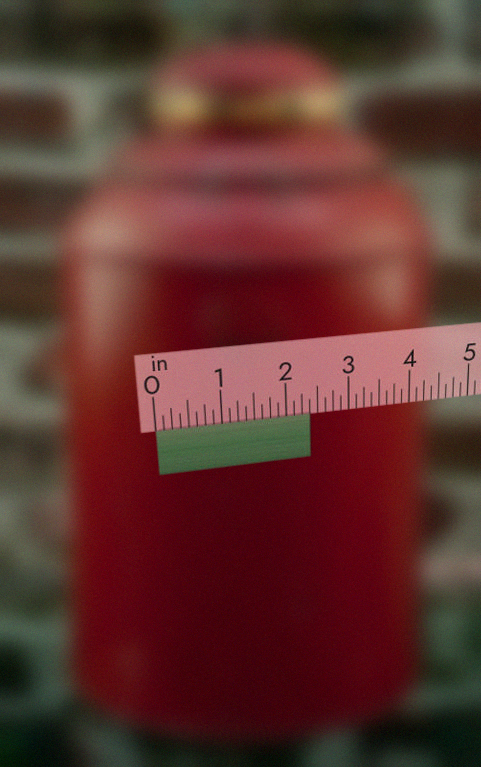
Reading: in 2.375
